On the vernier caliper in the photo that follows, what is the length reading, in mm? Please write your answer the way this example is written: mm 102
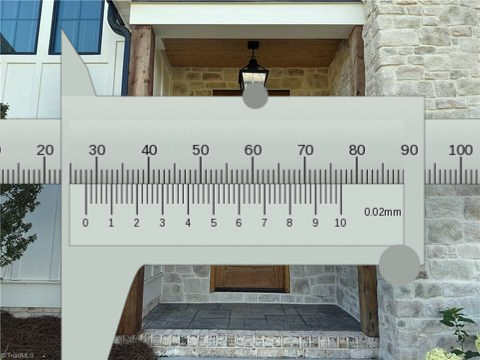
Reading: mm 28.0
